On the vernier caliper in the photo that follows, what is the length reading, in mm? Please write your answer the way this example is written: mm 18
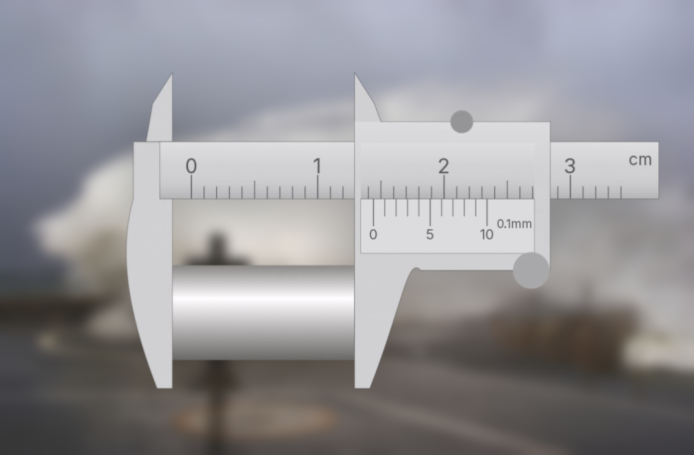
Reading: mm 14.4
